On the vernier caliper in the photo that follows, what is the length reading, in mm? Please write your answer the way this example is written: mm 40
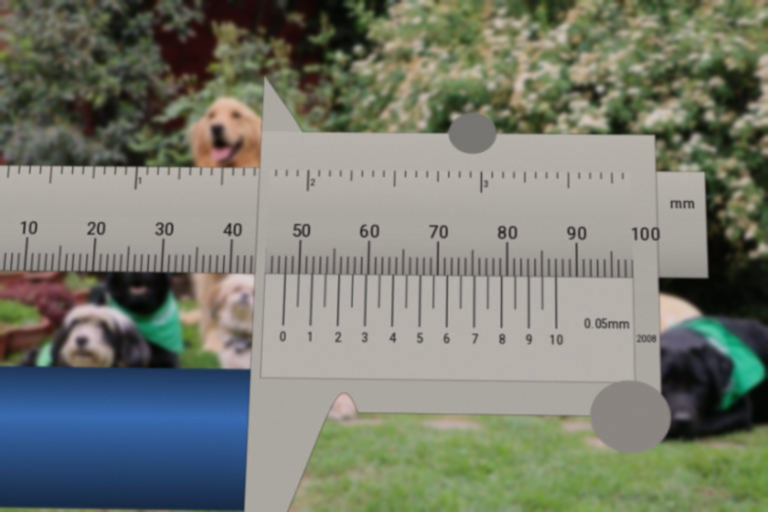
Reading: mm 48.0
